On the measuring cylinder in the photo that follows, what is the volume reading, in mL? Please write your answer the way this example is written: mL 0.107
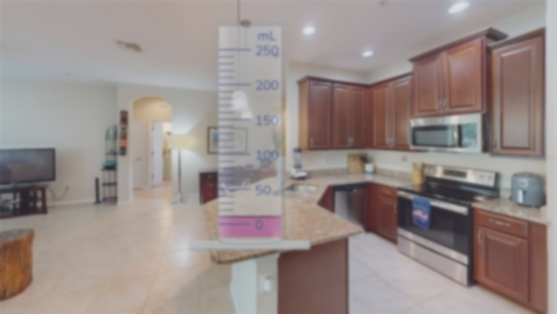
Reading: mL 10
